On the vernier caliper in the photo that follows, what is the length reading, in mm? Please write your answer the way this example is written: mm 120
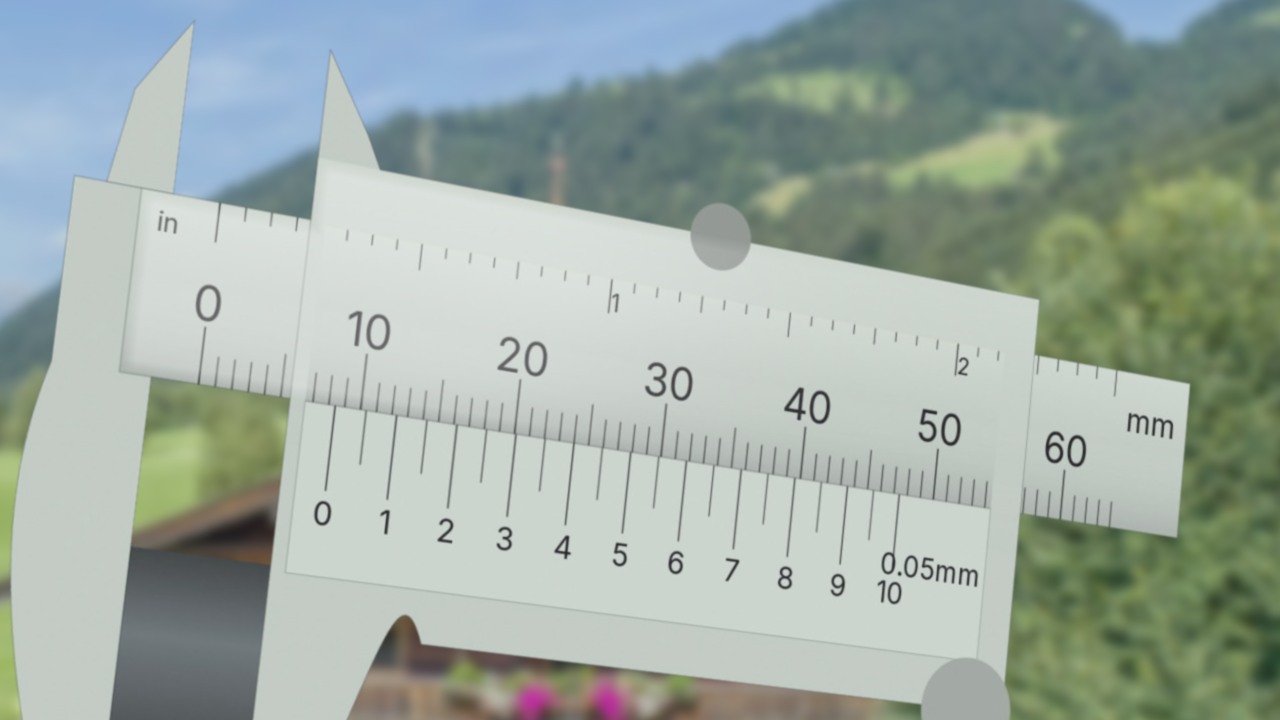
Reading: mm 8.4
